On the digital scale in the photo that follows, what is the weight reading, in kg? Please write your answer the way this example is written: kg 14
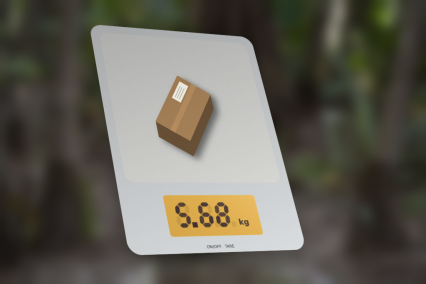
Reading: kg 5.68
